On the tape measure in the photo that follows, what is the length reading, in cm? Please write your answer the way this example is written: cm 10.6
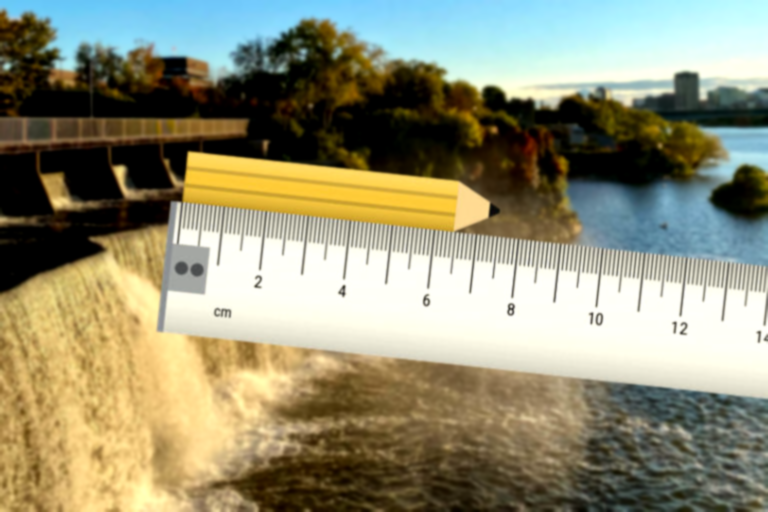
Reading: cm 7.5
